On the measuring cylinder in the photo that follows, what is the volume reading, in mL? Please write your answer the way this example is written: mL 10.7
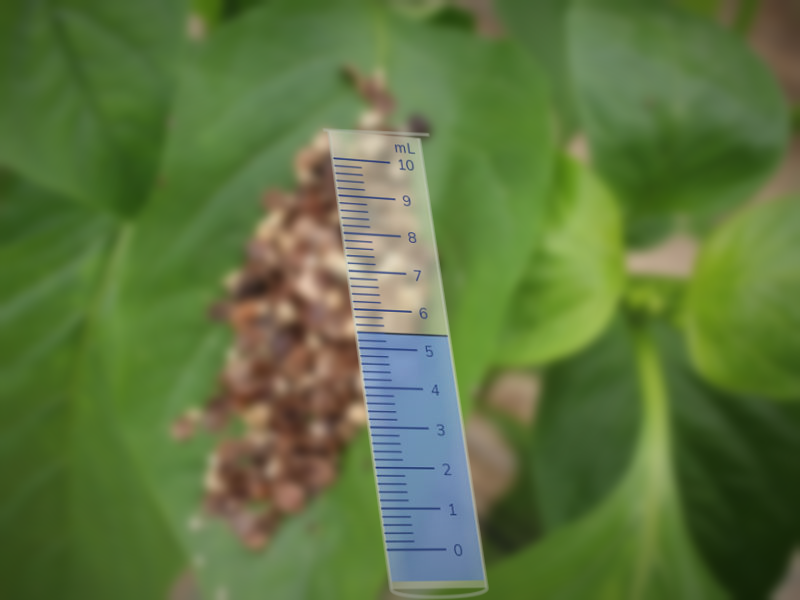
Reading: mL 5.4
